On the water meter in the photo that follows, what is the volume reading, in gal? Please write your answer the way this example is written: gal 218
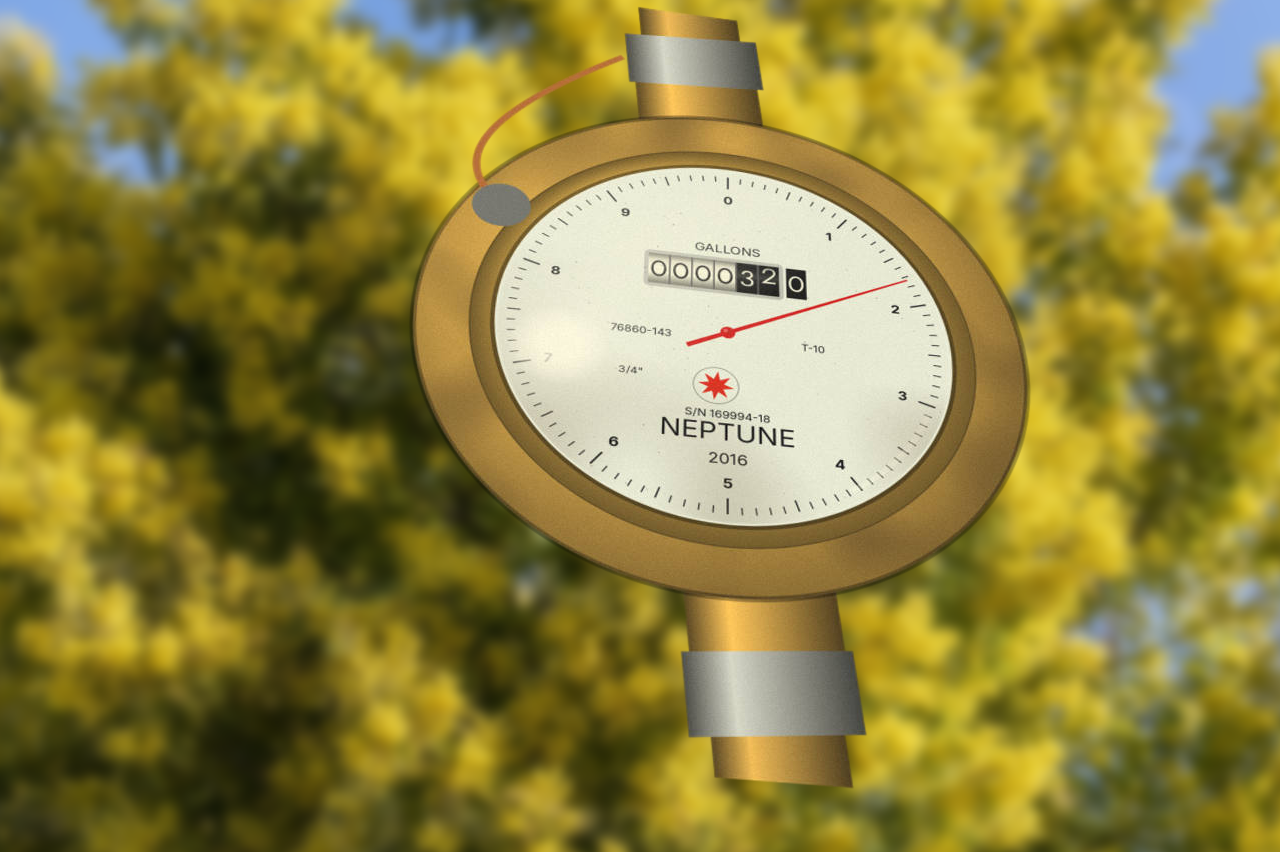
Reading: gal 321.7
